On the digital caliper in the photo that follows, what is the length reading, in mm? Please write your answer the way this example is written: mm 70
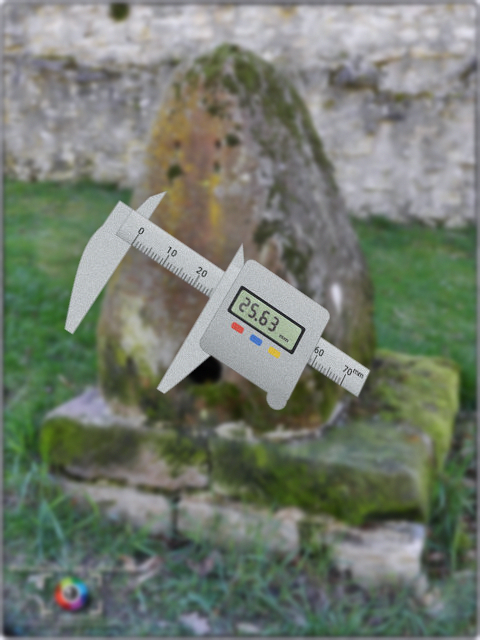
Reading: mm 25.63
